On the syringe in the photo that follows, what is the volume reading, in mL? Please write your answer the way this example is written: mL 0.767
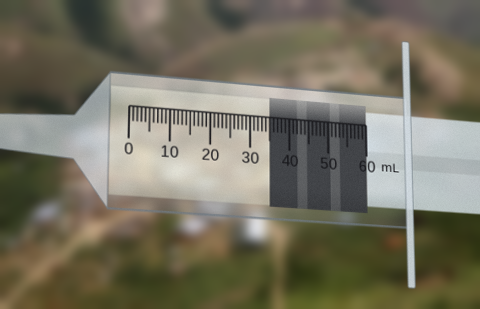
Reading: mL 35
